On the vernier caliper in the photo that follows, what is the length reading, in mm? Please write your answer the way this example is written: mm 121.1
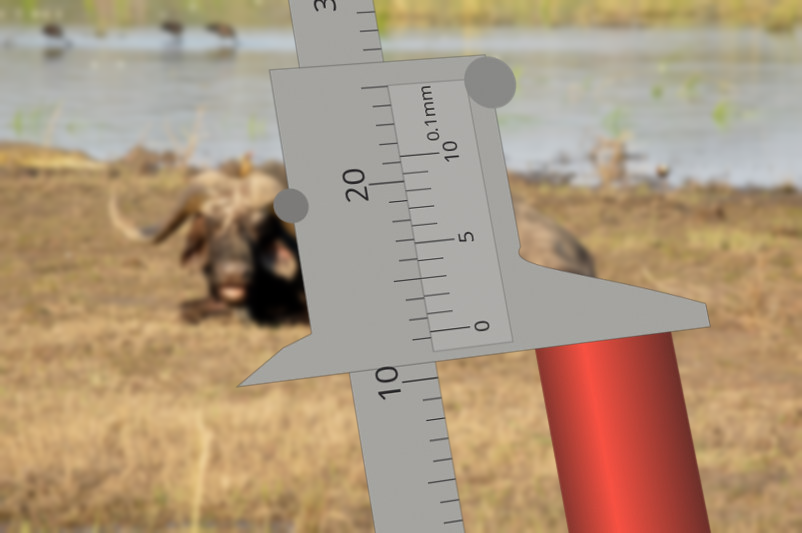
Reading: mm 12.3
